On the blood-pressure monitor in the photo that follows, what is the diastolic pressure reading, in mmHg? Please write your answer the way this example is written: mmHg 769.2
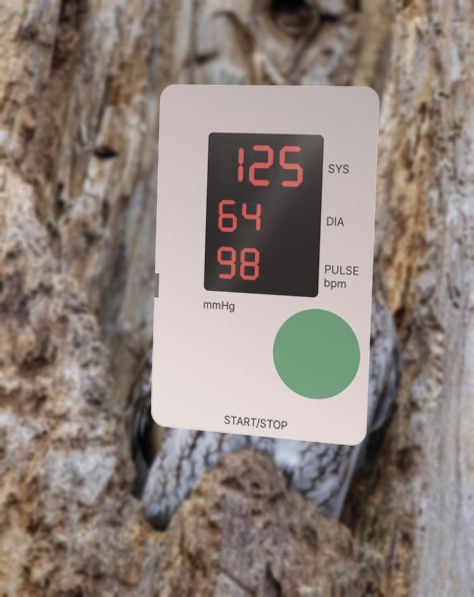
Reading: mmHg 64
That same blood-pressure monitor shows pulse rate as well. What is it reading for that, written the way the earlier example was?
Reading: bpm 98
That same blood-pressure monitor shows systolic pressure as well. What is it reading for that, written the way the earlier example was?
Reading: mmHg 125
